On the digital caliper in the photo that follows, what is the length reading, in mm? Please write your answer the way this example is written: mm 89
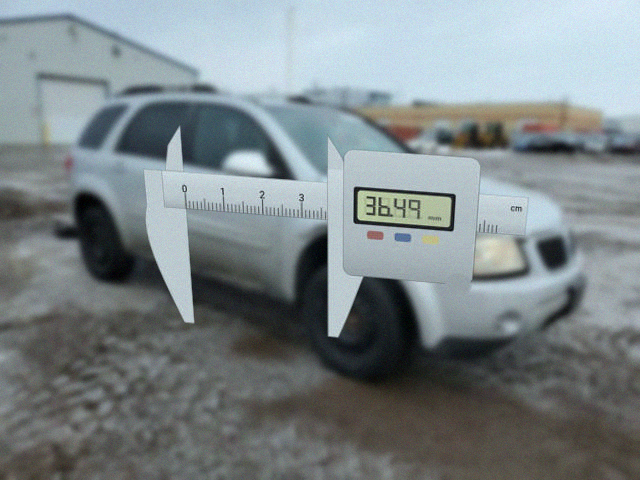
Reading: mm 36.49
